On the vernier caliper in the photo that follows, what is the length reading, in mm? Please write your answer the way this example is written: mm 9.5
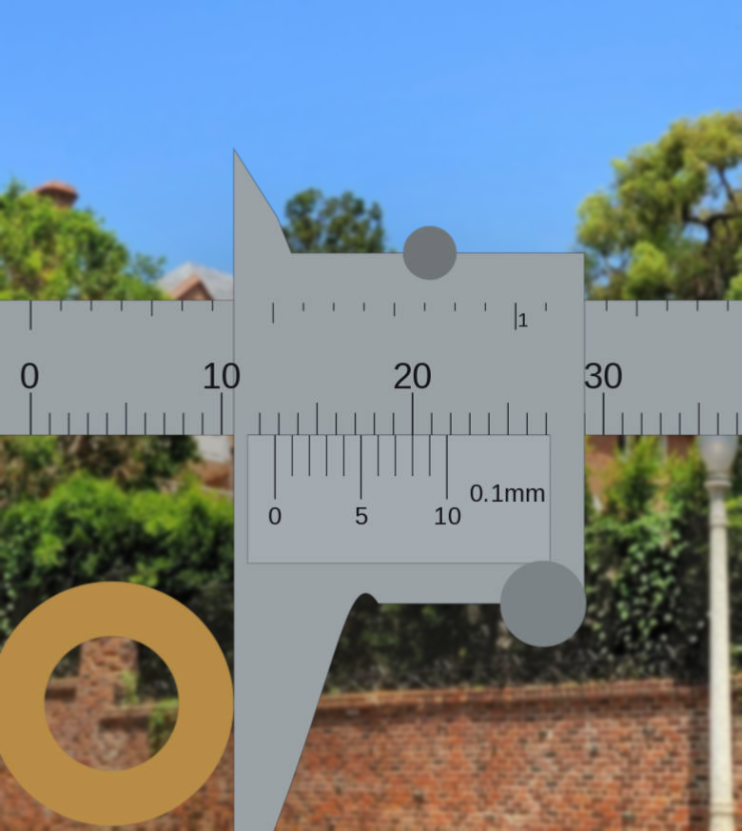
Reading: mm 12.8
